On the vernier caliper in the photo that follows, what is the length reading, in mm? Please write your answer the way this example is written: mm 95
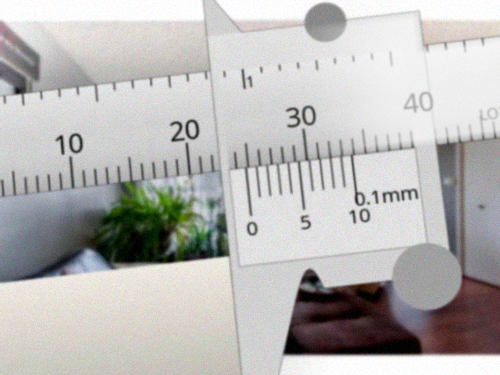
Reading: mm 24.8
